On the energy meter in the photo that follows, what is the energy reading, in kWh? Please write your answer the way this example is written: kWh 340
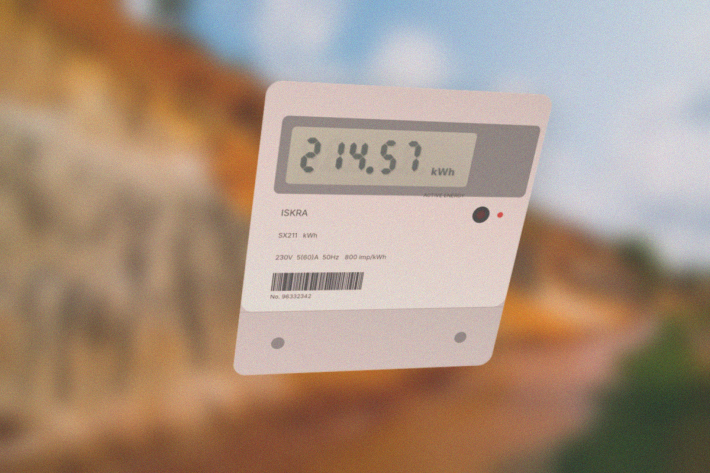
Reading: kWh 214.57
